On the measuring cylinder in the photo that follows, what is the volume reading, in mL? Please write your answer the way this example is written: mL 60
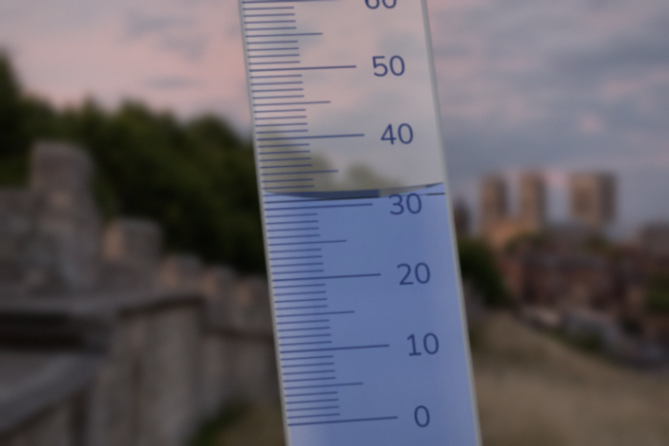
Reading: mL 31
